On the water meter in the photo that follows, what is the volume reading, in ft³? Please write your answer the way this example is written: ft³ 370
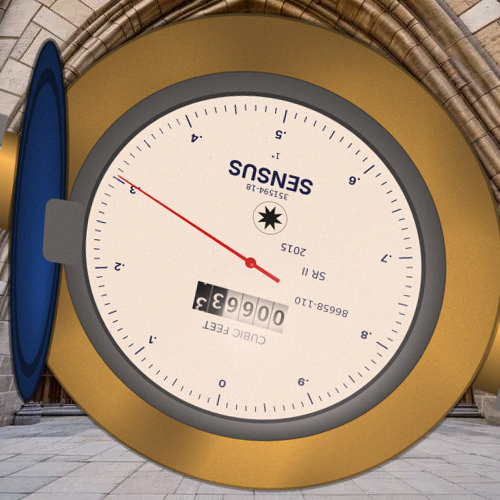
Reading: ft³ 6633.30
